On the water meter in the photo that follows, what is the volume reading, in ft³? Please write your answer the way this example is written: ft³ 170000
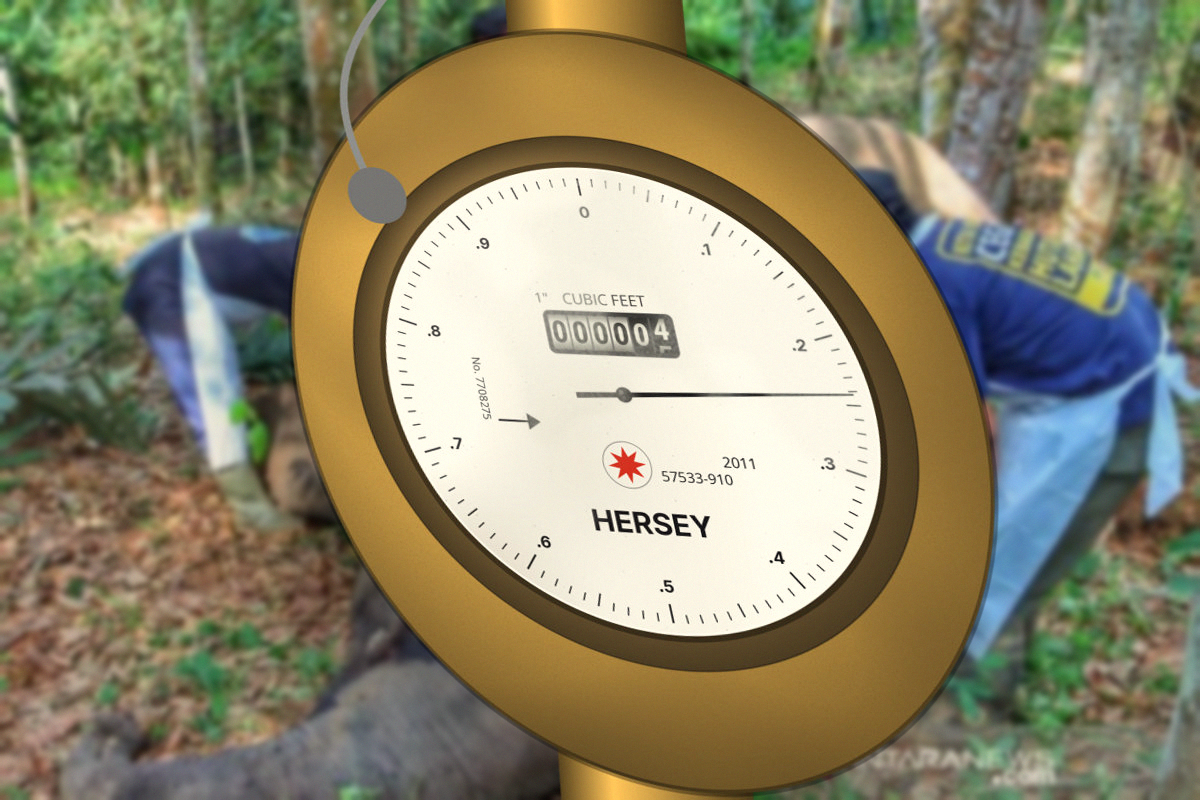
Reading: ft³ 4.24
